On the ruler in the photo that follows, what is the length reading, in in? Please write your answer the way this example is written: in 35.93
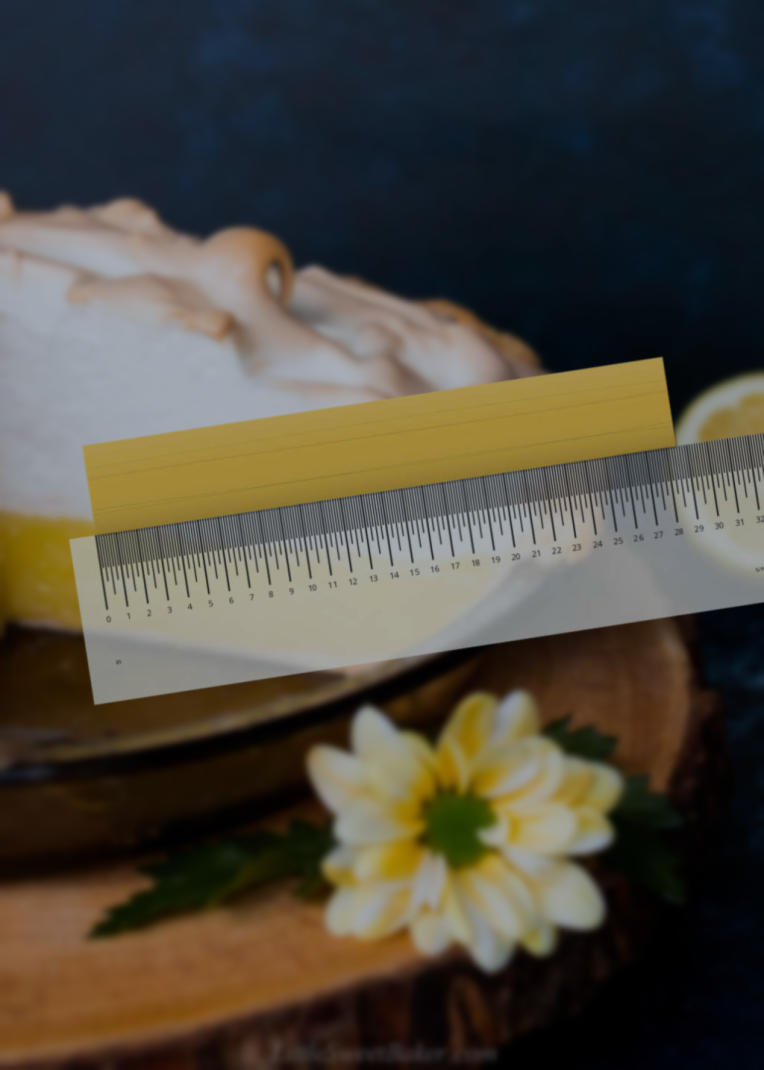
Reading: in 28.5
